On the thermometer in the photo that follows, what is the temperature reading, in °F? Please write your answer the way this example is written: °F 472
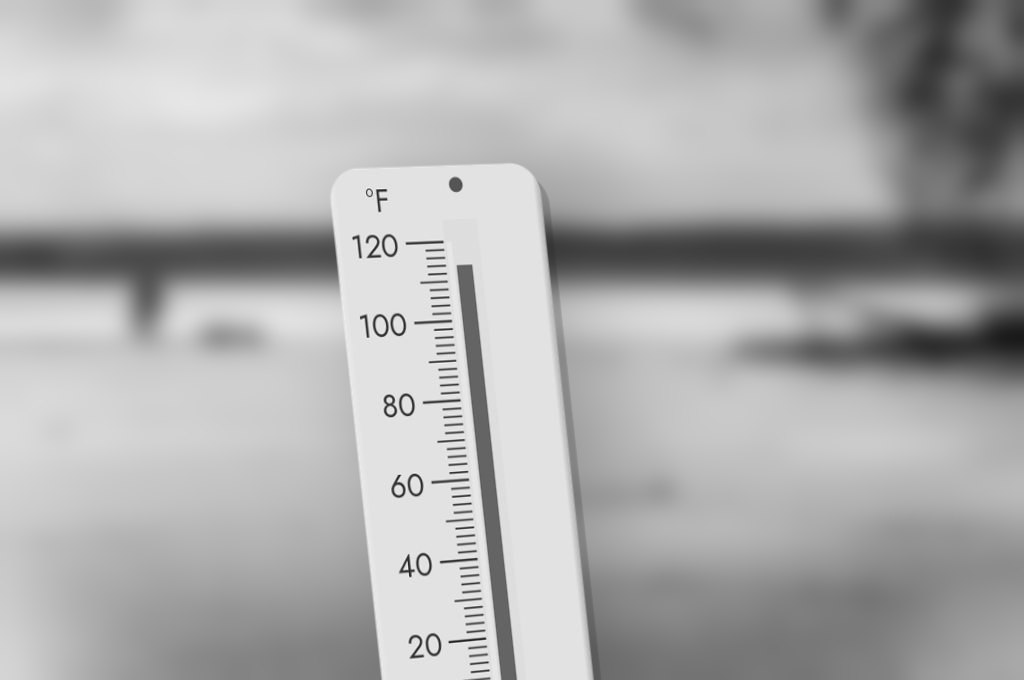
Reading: °F 114
